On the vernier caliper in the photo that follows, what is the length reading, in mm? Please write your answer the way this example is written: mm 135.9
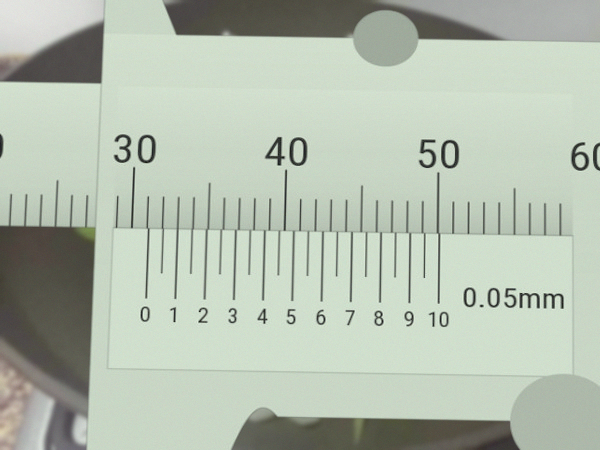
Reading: mm 31.1
